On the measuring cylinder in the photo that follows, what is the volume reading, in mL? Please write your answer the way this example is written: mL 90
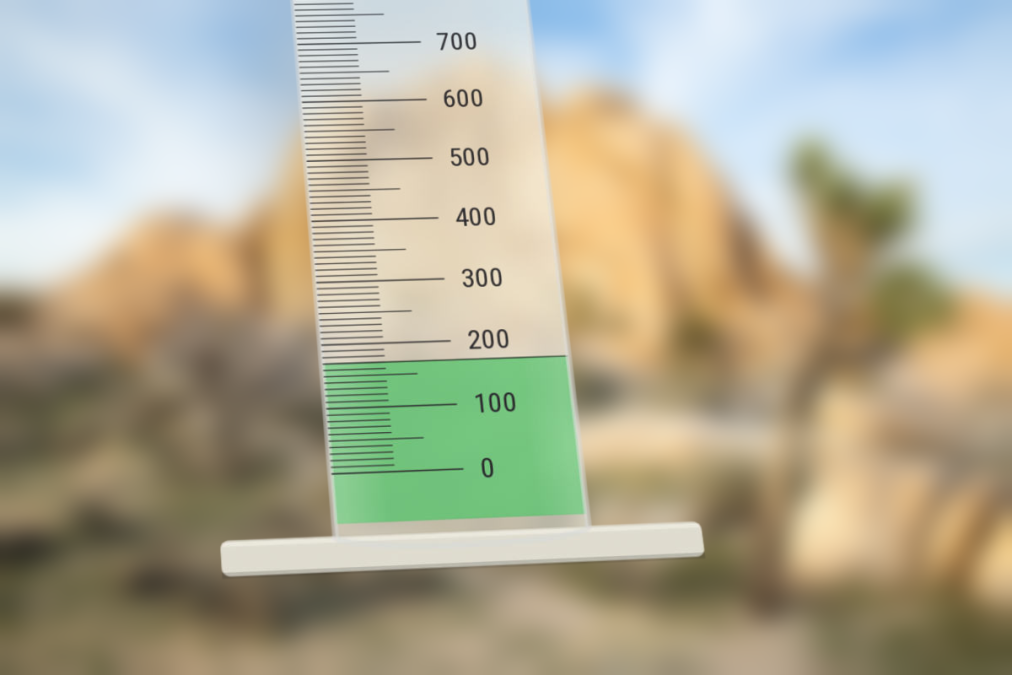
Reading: mL 170
